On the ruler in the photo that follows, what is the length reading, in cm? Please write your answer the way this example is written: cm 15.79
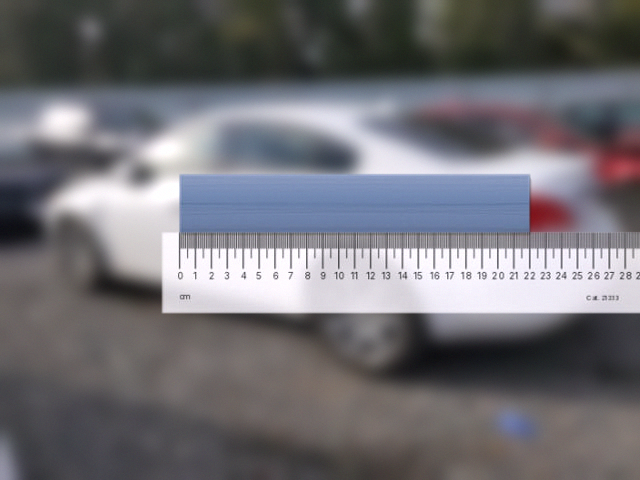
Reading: cm 22
